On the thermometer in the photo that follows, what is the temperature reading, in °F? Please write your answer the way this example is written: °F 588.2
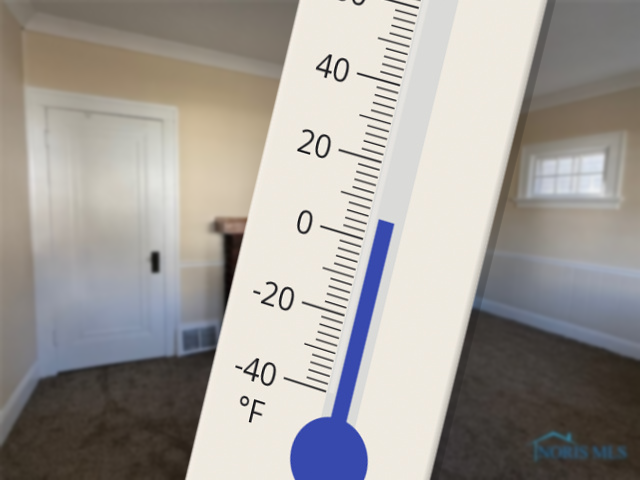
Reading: °F 6
